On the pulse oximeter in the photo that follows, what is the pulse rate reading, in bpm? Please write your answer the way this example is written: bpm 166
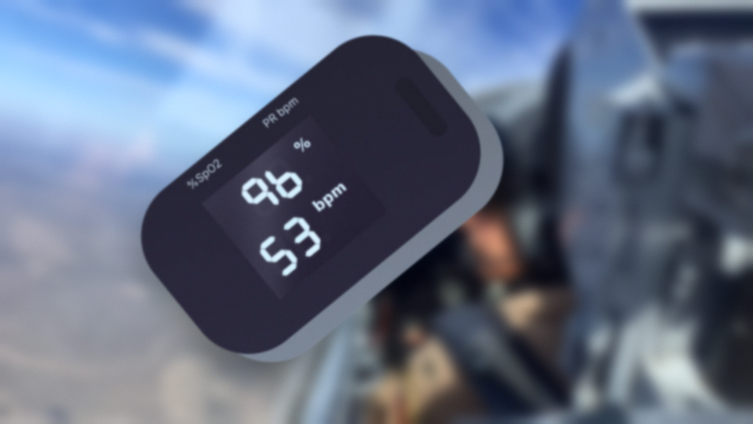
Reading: bpm 53
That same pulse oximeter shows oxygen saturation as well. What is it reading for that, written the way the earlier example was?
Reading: % 96
